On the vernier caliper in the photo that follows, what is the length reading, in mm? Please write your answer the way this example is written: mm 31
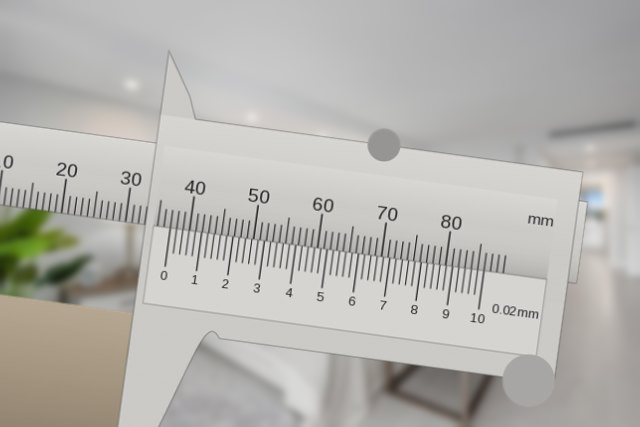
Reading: mm 37.0
